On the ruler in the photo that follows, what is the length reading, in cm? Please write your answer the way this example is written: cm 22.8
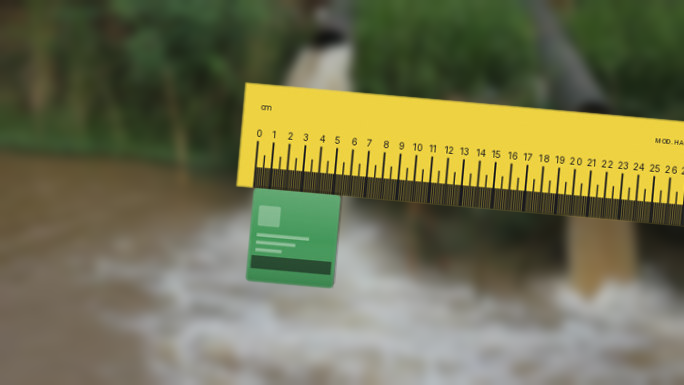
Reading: cm 5.5
